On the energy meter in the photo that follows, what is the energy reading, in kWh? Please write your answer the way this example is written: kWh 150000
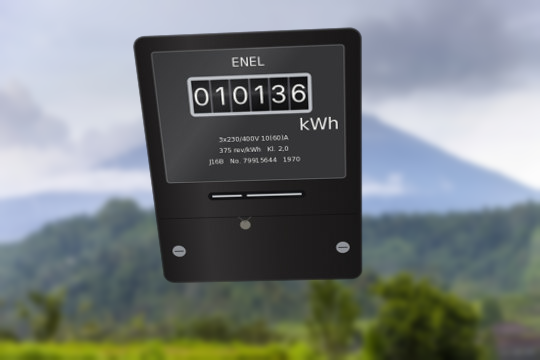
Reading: kWh 10136
